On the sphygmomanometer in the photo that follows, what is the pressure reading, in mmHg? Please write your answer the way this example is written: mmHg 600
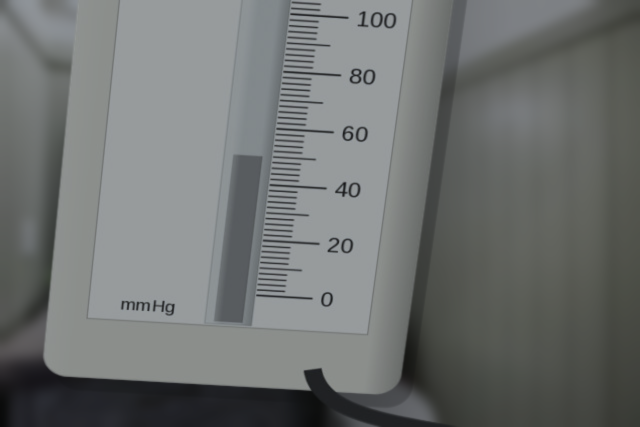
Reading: mmHg 50
